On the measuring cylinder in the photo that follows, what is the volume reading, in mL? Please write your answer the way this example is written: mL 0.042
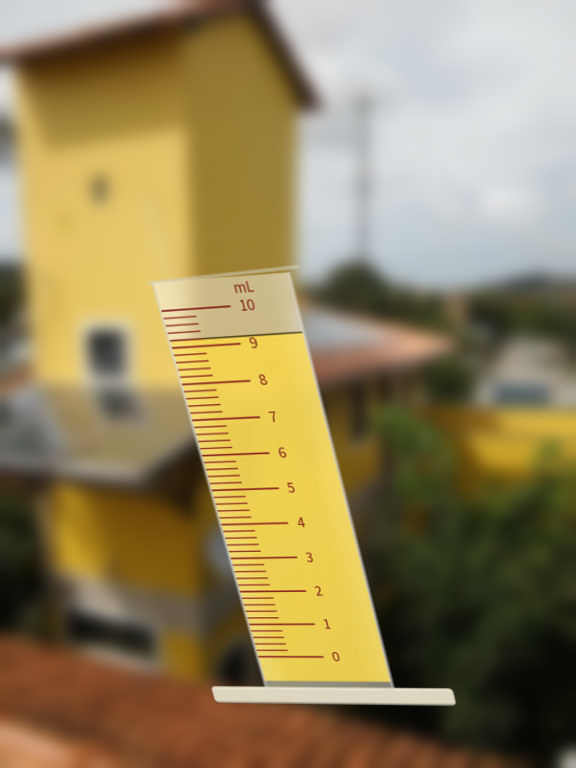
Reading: mL 9.2
